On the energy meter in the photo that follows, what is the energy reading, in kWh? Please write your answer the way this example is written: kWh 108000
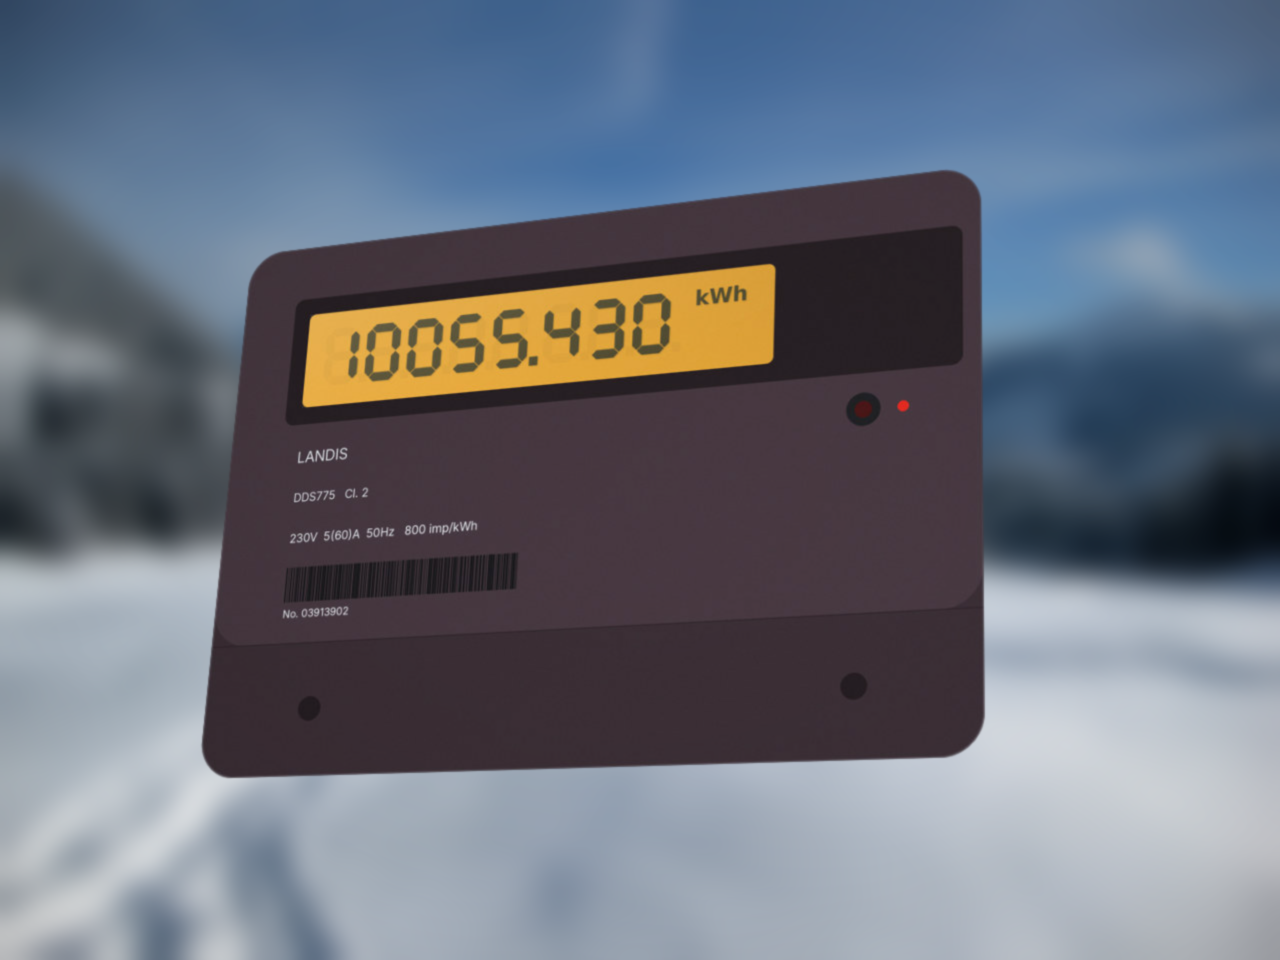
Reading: kWh 10055.430
